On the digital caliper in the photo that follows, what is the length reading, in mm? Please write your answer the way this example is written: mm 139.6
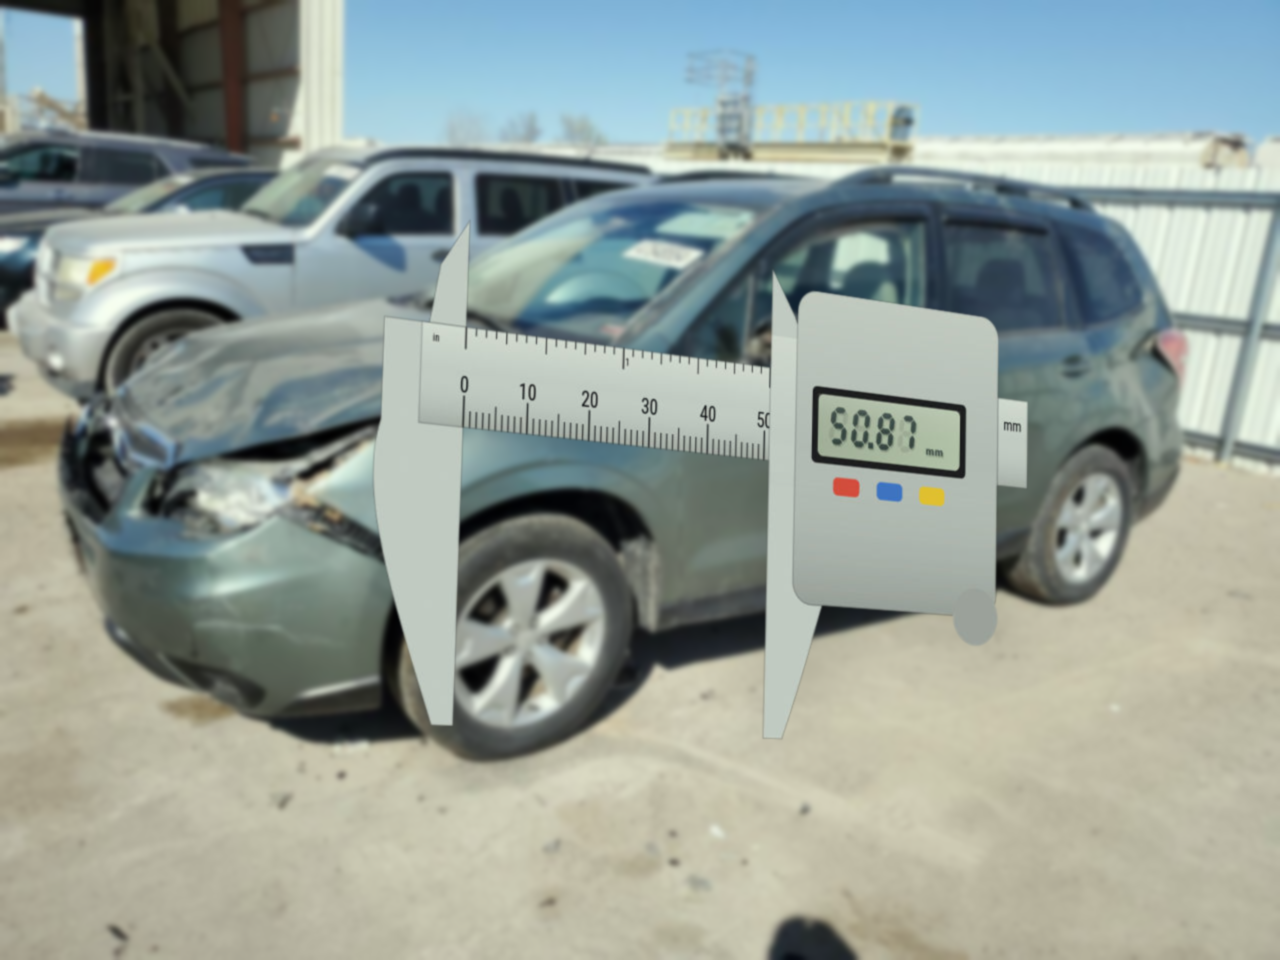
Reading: mm 50.87
